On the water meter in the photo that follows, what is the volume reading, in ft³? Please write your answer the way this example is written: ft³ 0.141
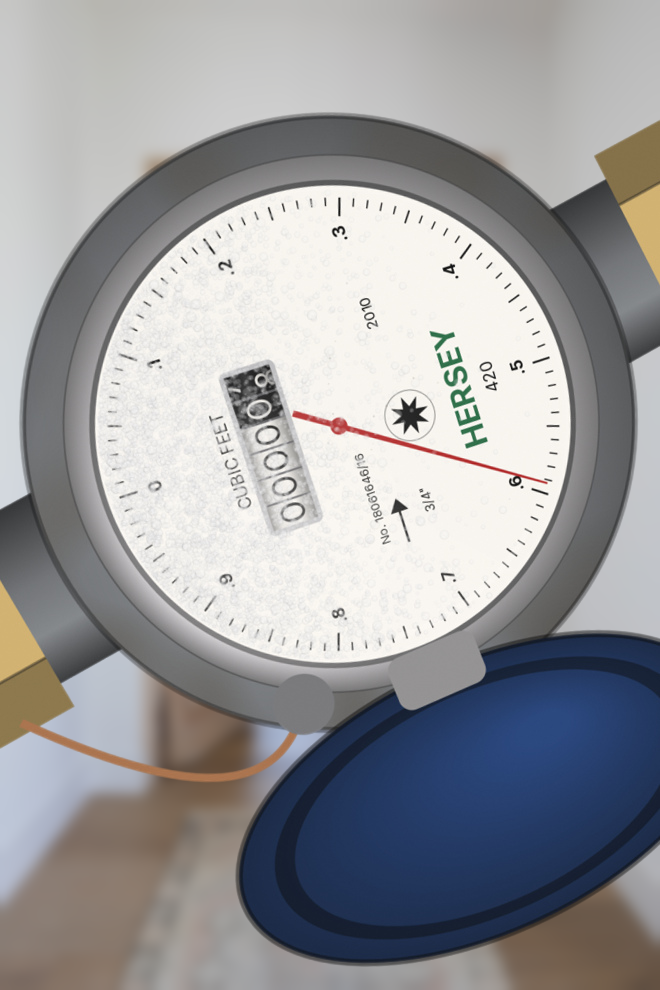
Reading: ft³ 7.59
